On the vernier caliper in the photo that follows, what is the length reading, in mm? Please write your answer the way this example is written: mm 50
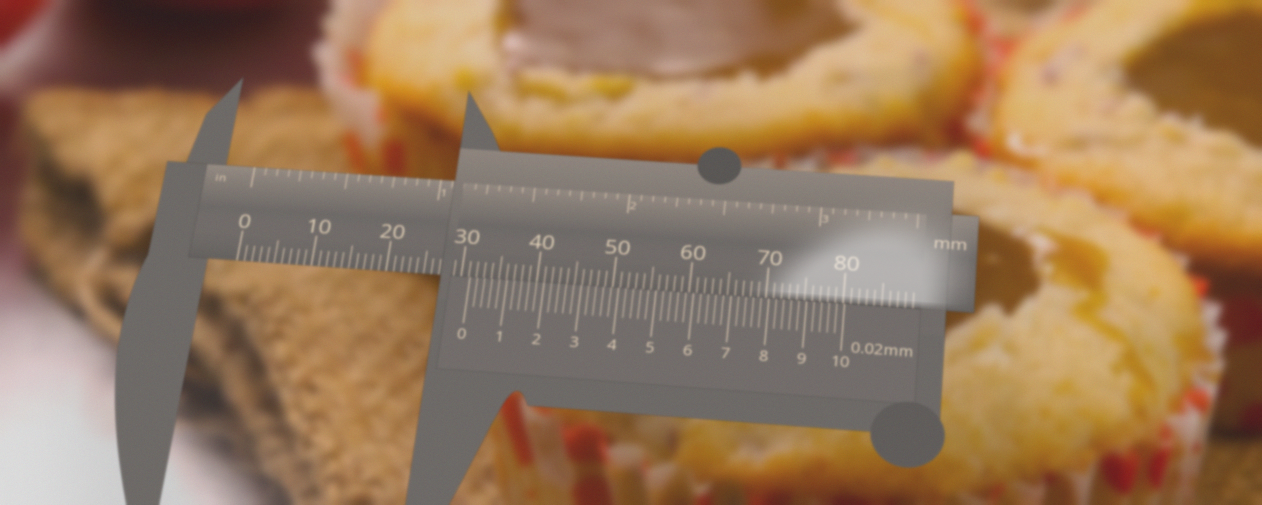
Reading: mm 31.2
